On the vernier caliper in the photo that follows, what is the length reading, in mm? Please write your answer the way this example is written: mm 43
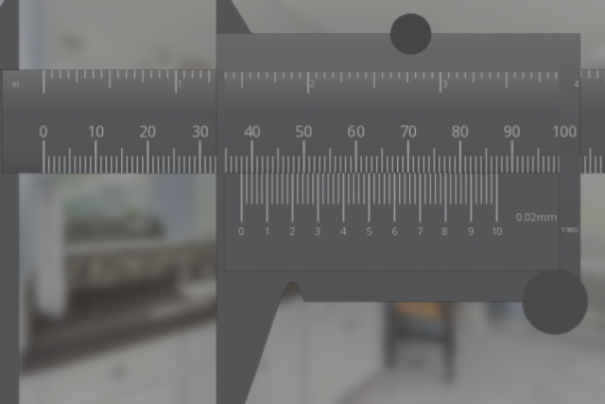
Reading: mm 38.0
